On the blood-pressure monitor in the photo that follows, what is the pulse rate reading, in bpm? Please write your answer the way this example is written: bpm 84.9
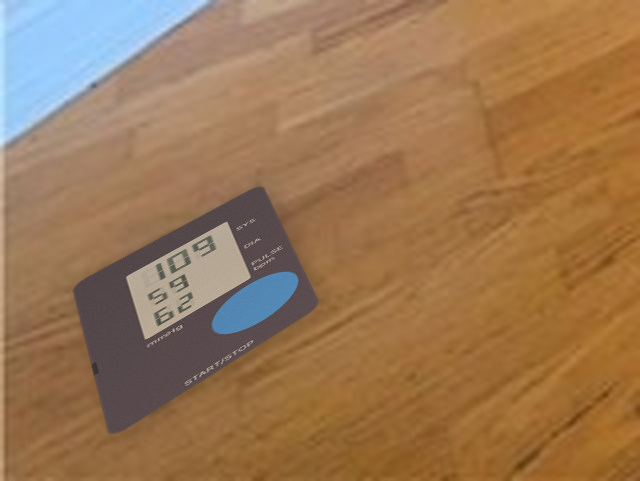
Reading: bpm 62
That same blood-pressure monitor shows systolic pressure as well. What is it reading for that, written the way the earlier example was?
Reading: mmHg 109
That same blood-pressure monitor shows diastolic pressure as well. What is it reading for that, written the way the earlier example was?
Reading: mmHg 59
